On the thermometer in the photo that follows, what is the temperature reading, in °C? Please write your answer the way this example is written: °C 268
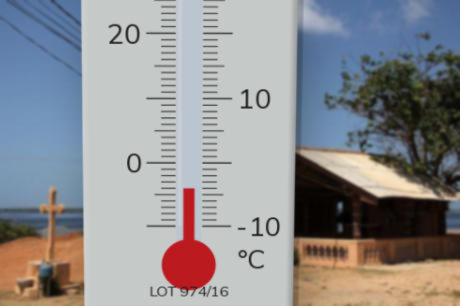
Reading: °C -4
